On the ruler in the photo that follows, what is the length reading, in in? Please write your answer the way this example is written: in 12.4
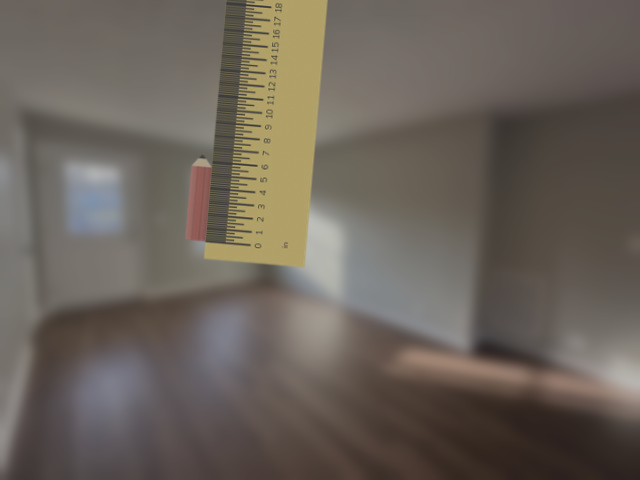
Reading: in 6.5
